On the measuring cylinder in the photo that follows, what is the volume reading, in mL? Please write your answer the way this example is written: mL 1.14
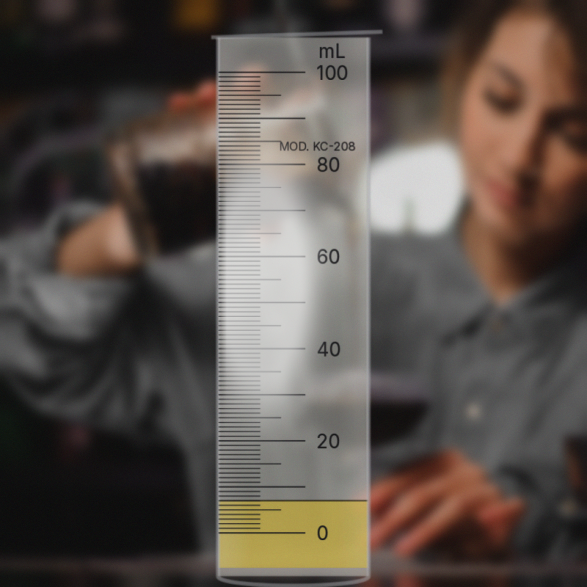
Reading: mL 7
